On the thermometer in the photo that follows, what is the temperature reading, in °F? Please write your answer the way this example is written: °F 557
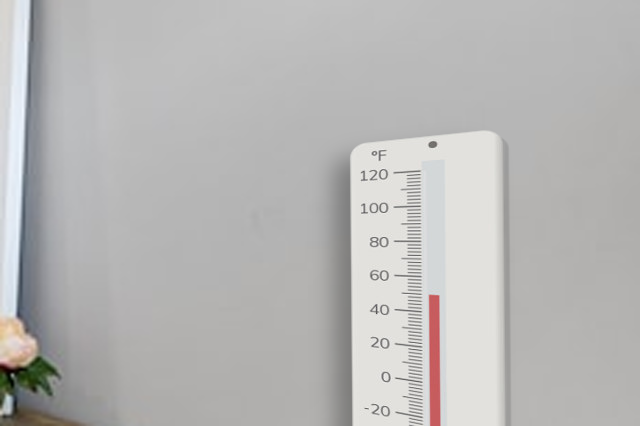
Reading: °F 50
